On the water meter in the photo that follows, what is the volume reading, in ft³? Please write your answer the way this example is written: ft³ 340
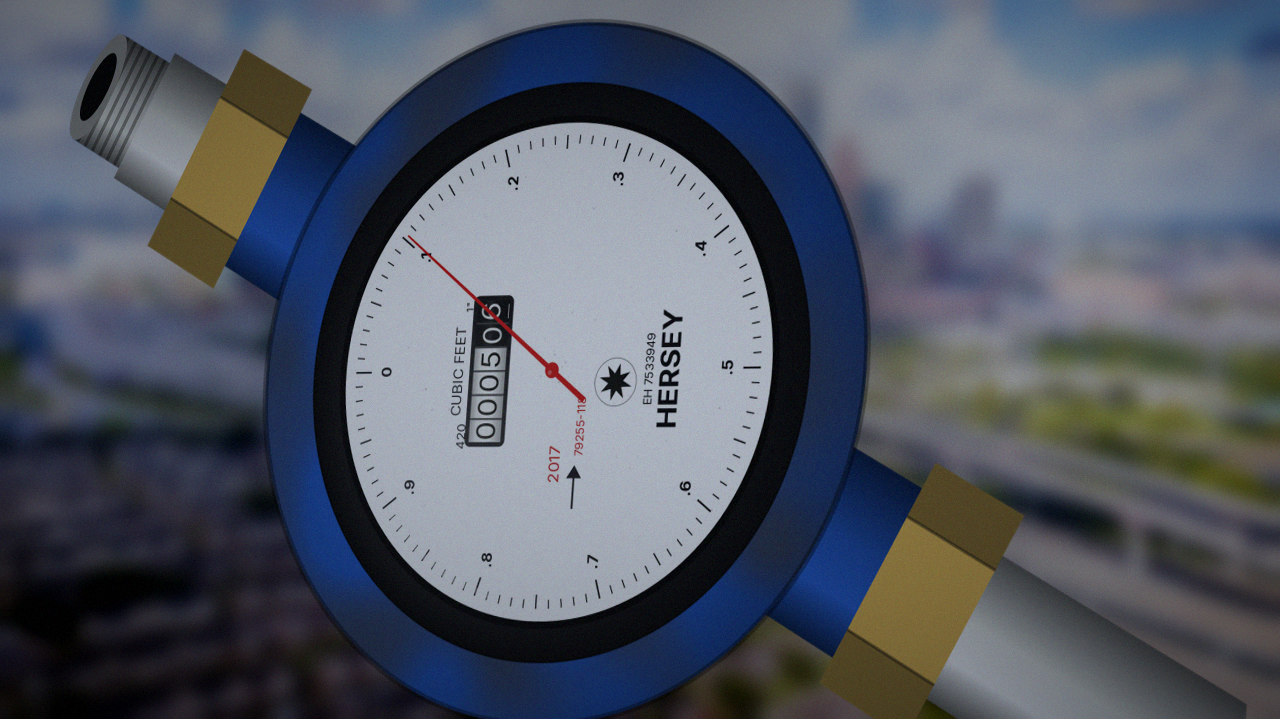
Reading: ft³ 506.10
